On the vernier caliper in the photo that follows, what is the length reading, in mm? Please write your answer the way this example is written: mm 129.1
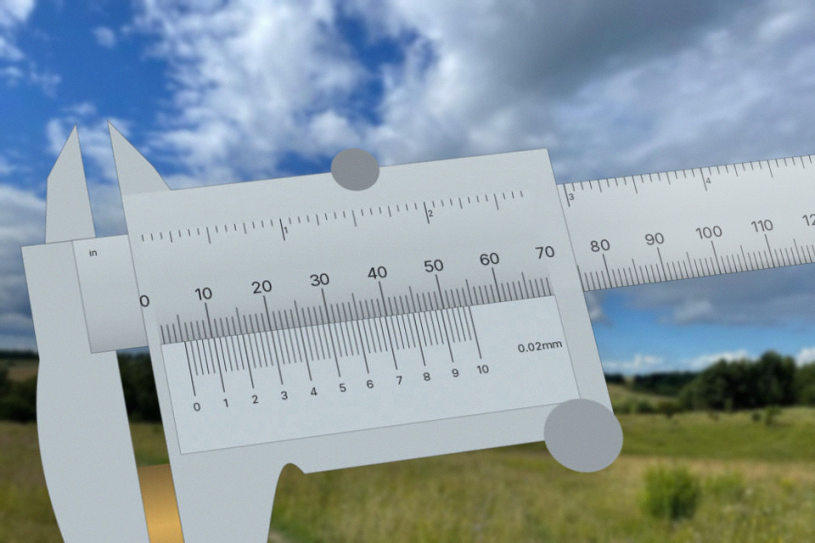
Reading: mm 5.4
